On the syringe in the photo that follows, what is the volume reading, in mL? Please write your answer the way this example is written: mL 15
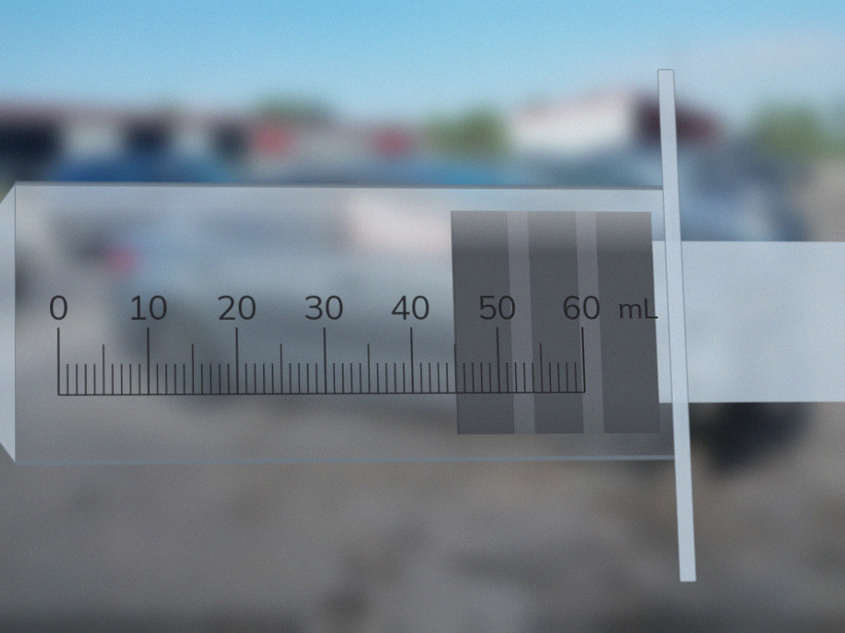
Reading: mL 45
